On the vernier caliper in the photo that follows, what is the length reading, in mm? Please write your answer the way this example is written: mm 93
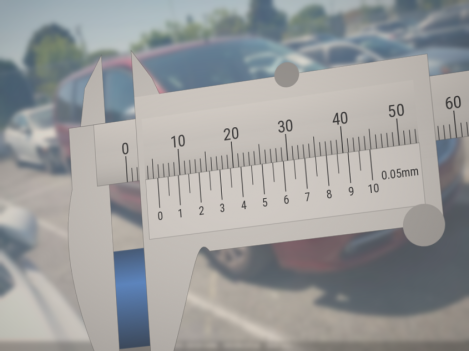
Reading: mm 5.8
